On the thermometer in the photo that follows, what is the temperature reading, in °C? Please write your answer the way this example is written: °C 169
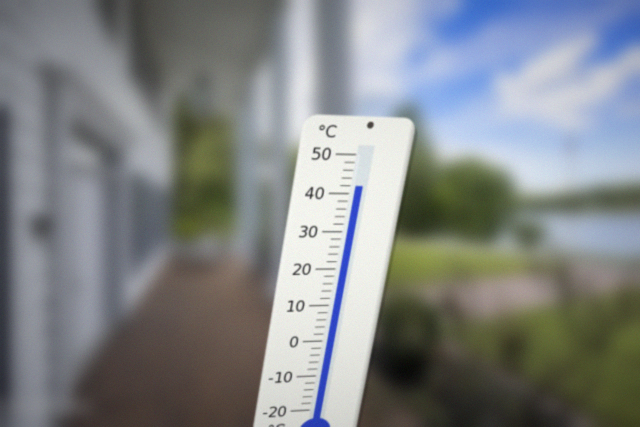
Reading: °C 42
